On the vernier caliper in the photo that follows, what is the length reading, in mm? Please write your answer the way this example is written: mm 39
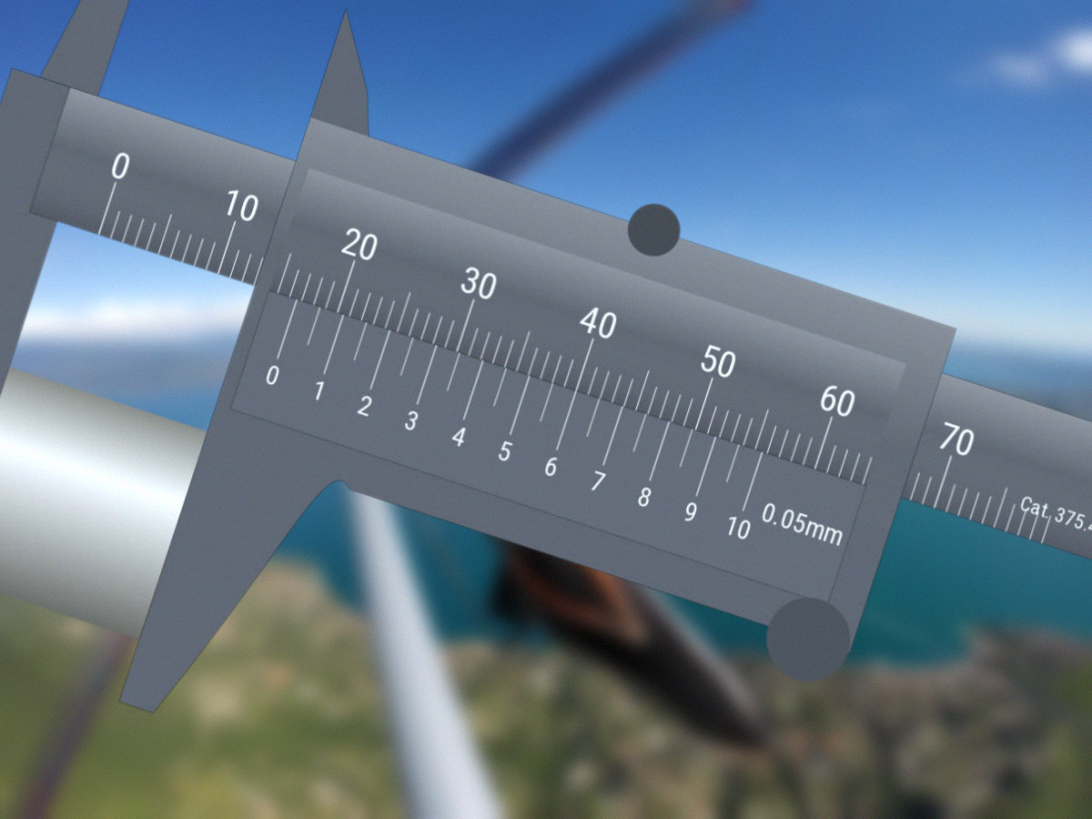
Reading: mm 16.6
